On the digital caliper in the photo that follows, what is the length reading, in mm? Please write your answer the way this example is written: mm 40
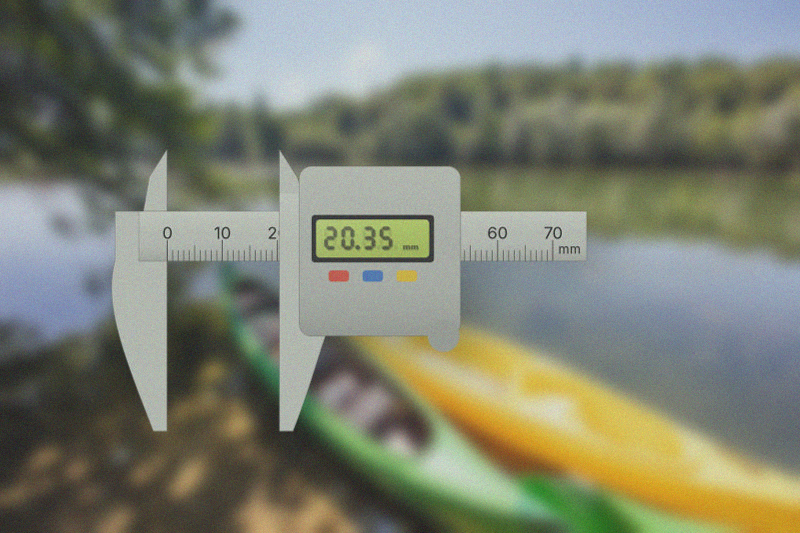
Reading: mm 20.35
